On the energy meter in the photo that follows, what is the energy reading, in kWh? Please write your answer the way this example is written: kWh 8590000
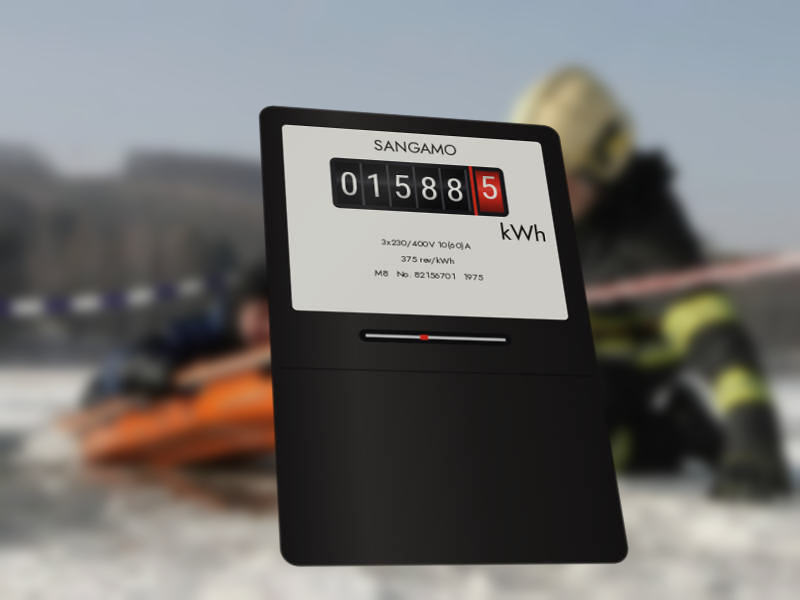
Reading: kWh 1588.5
